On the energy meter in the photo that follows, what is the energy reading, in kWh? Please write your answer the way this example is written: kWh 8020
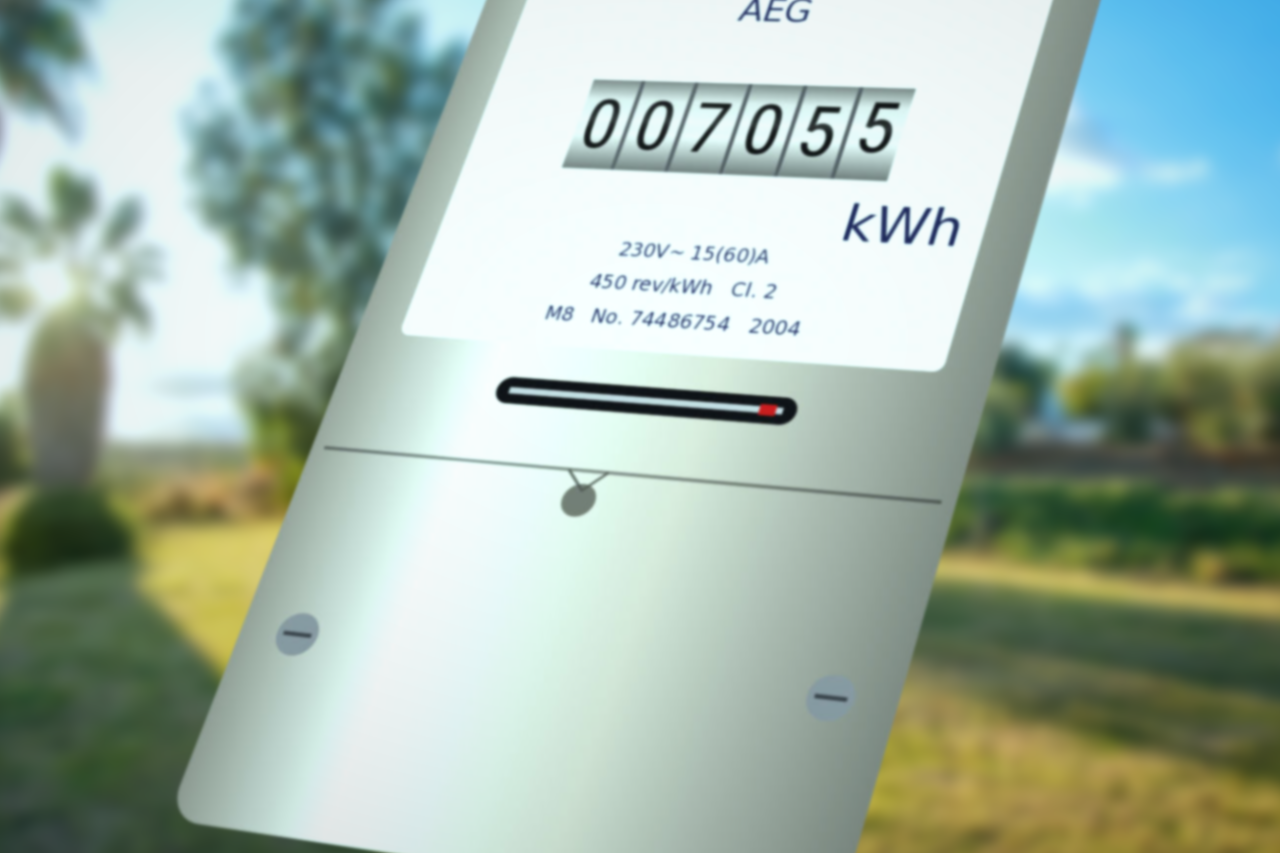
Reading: kWh 7055
